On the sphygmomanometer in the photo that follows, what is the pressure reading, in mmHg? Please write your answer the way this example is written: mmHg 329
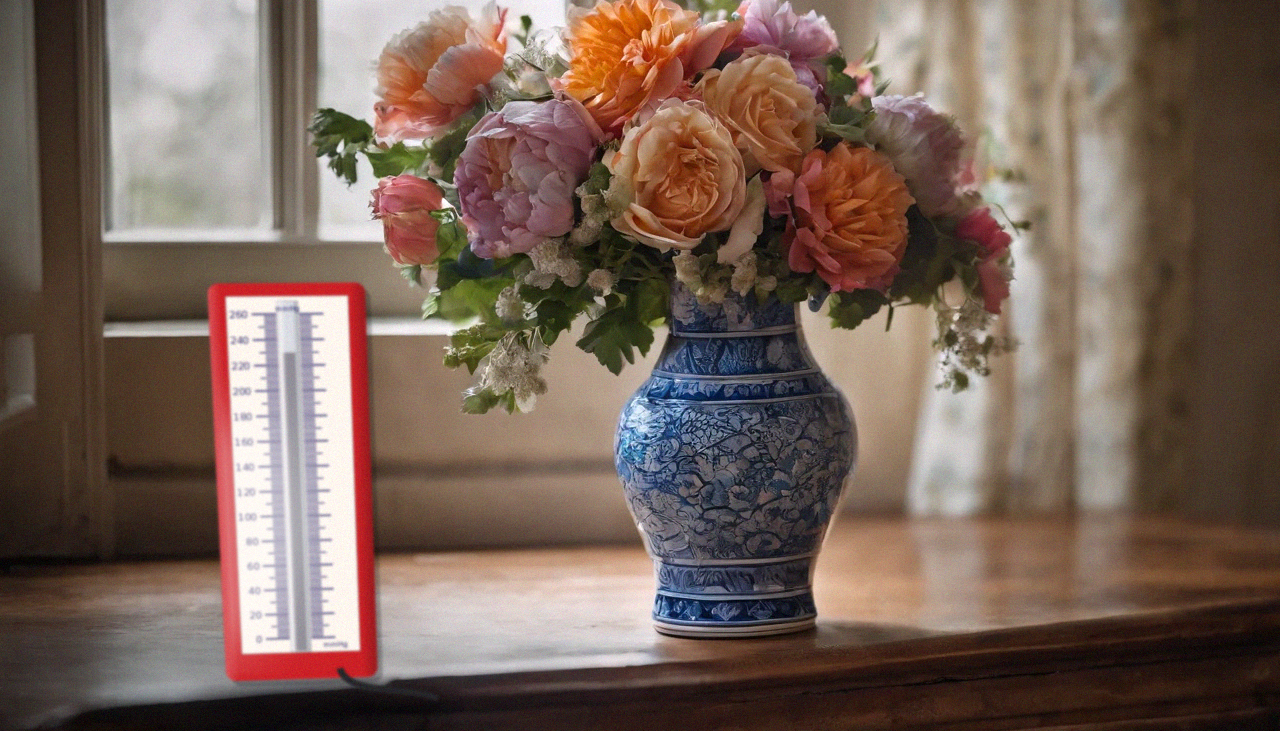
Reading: mmHg 230
